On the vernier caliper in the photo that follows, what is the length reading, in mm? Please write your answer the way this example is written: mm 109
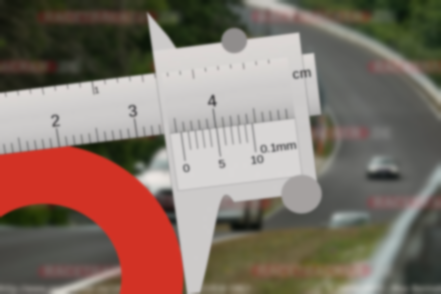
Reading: mm 35.6
